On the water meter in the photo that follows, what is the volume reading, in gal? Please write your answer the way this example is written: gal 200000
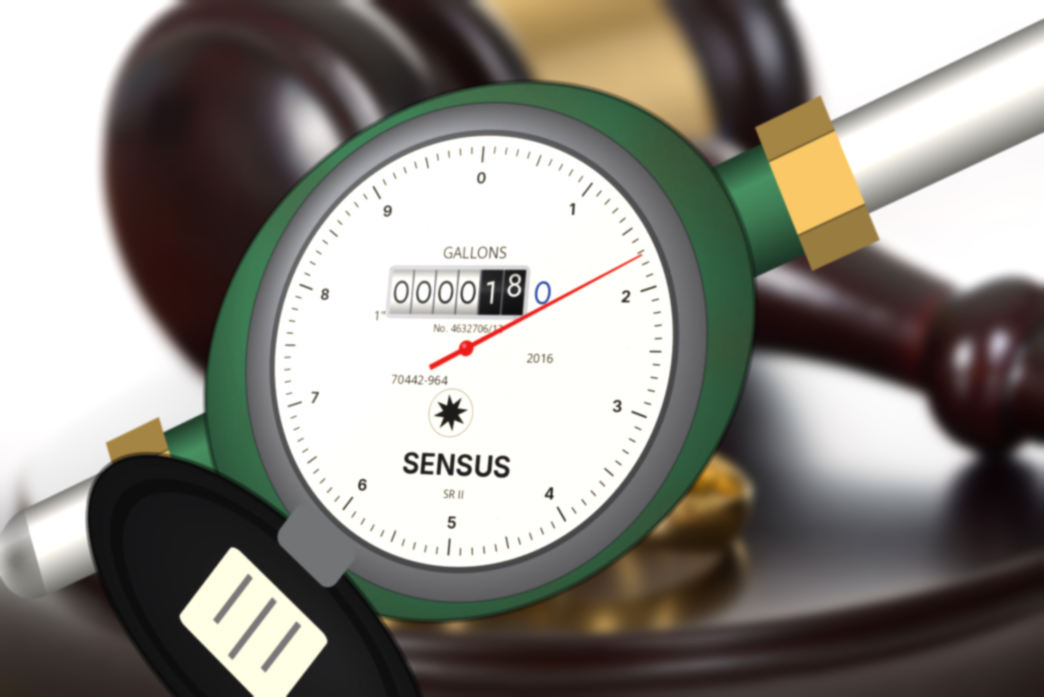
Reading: gal 181.7
